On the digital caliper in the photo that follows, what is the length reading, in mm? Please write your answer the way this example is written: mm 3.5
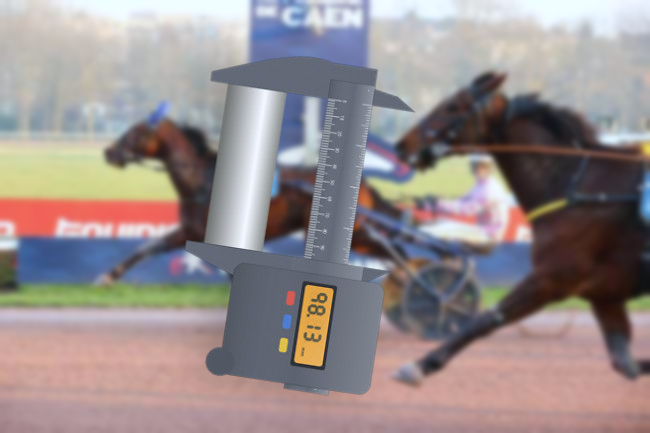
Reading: mm 98.13
